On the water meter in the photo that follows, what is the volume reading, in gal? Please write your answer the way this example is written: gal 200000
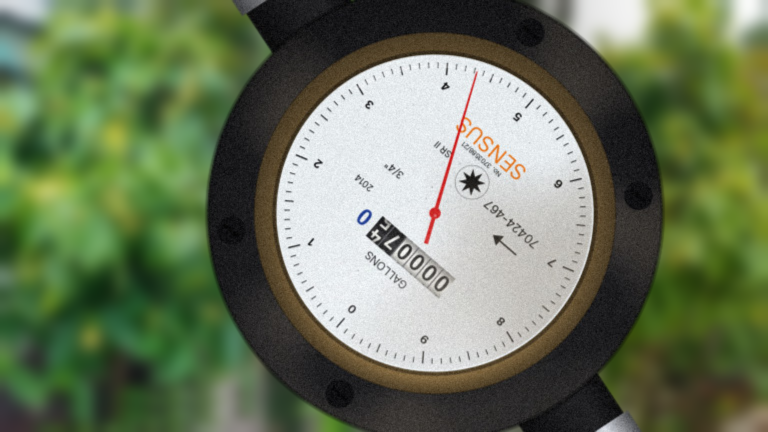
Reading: gal 744.3
